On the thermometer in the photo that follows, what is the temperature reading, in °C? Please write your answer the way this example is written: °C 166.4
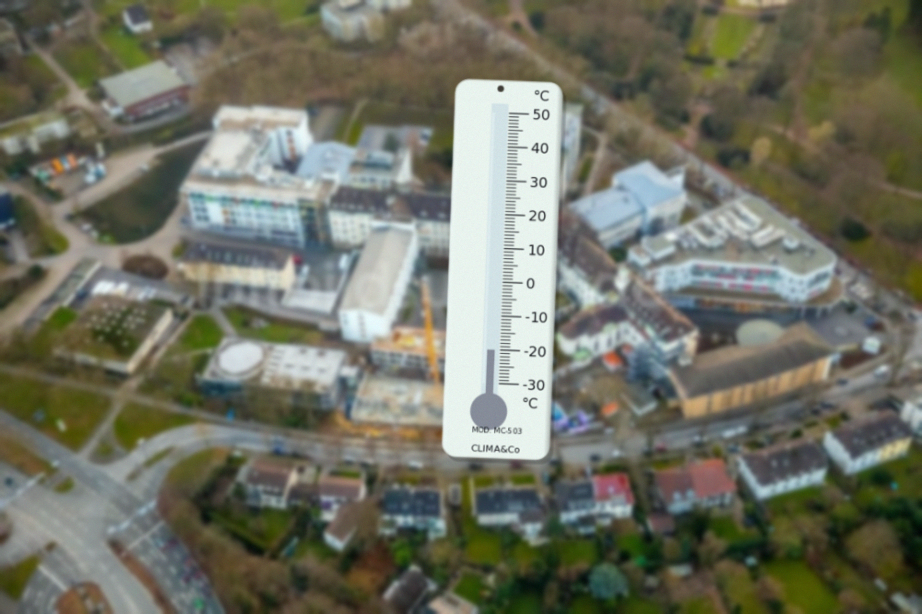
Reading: °C -20
